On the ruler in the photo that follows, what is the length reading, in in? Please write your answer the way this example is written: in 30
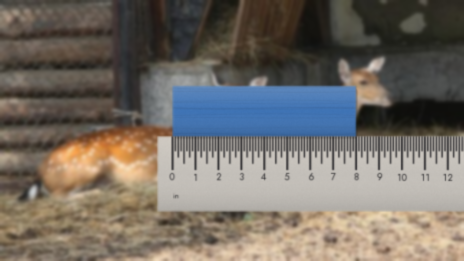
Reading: in 8
